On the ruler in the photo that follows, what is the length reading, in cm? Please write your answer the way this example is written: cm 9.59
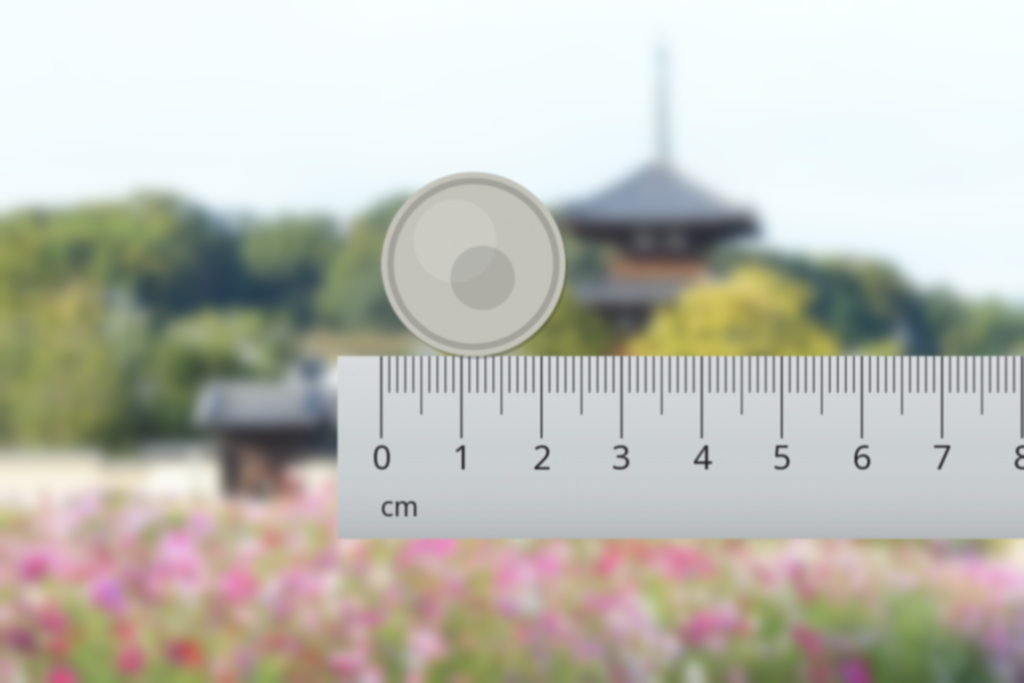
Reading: cm 2.3
